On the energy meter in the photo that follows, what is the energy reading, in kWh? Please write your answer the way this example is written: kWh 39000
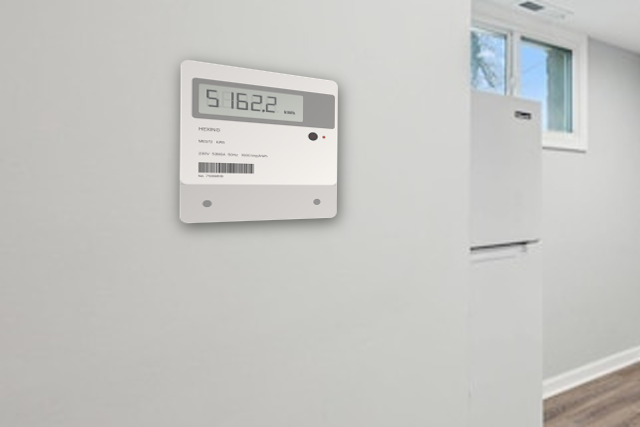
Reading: kWh 5162.2
